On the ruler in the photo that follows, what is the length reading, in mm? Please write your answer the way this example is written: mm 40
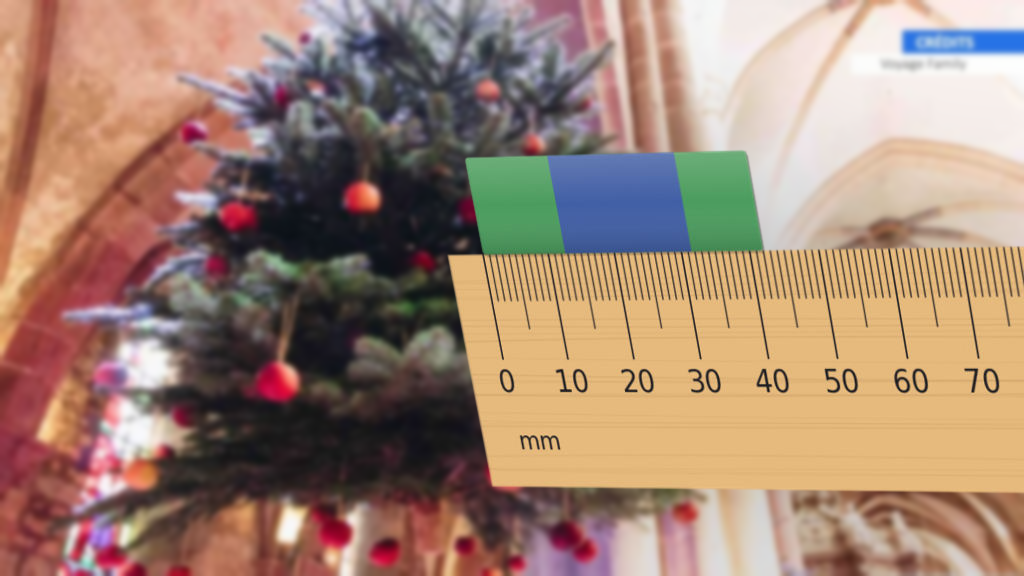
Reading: mm 42
